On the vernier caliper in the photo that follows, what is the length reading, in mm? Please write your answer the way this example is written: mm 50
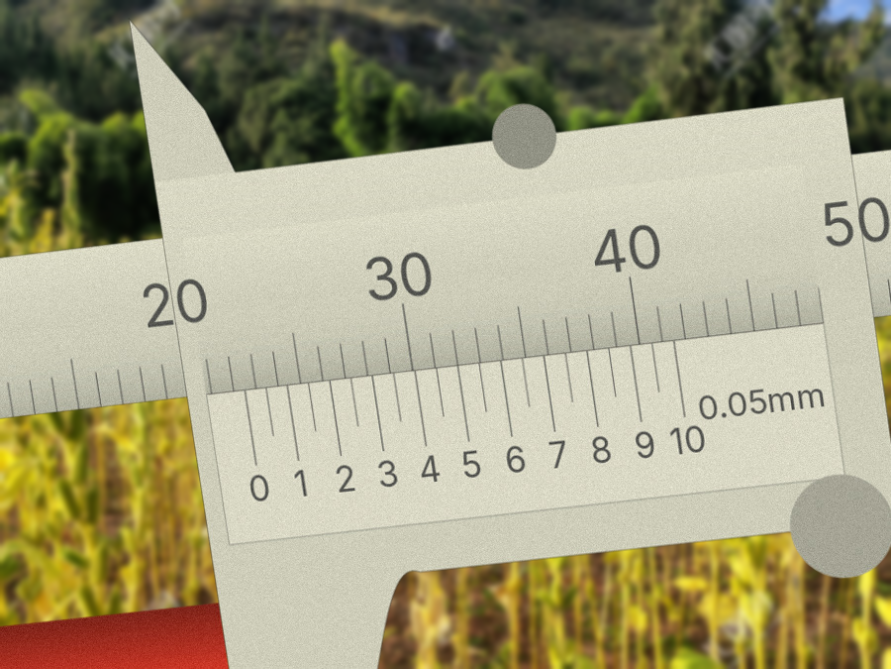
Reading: mm 22.50
